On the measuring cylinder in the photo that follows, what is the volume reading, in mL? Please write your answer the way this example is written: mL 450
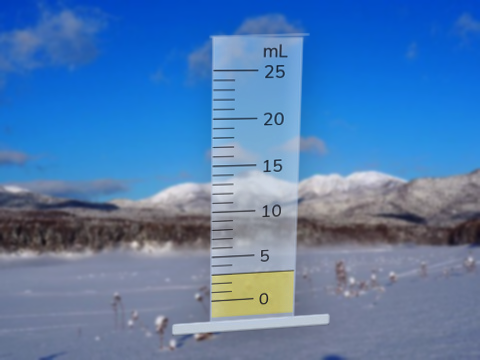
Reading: mL 3
